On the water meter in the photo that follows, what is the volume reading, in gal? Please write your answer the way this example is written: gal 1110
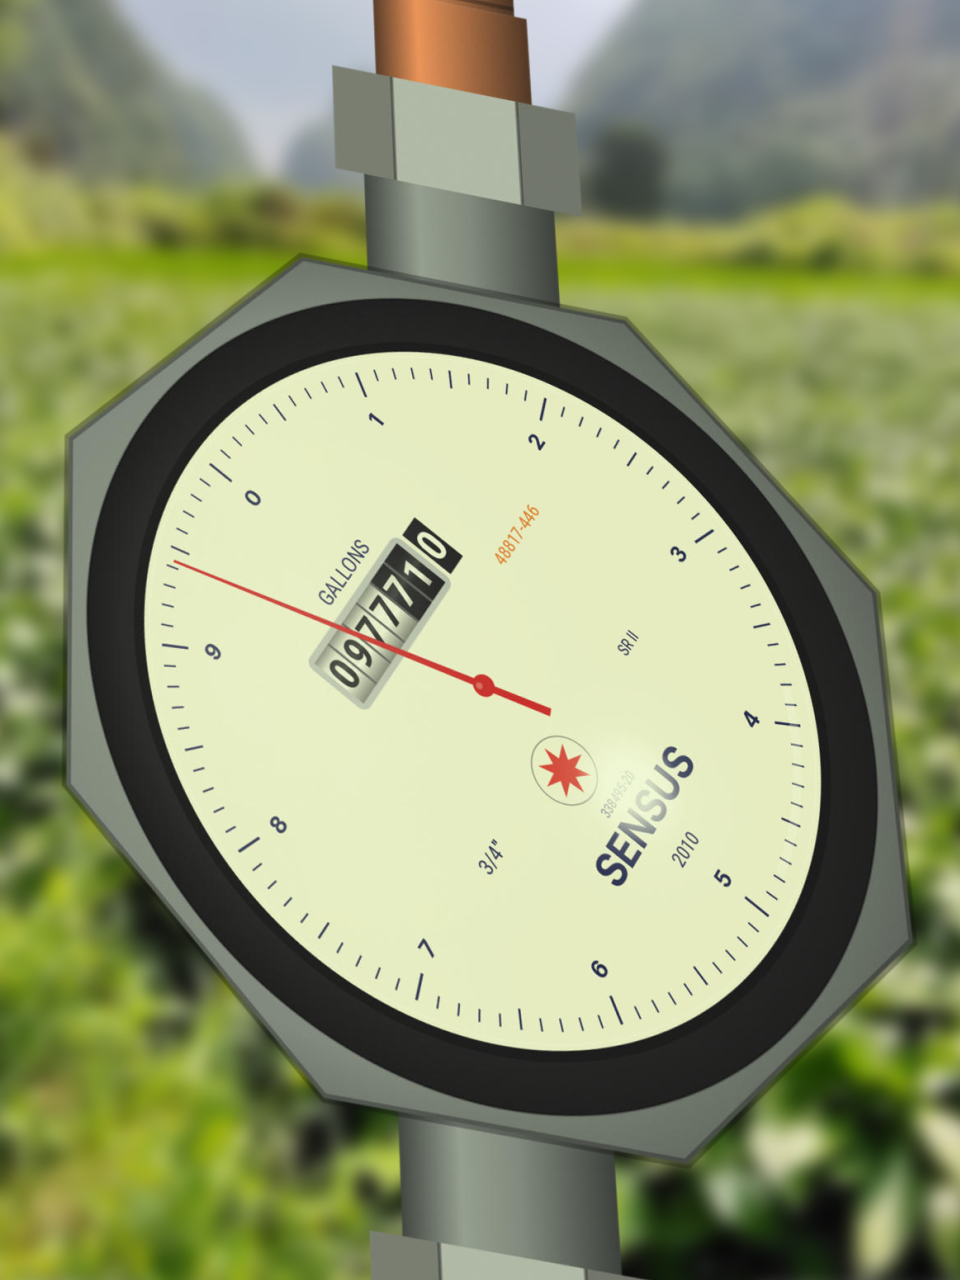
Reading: gal 977709.4
